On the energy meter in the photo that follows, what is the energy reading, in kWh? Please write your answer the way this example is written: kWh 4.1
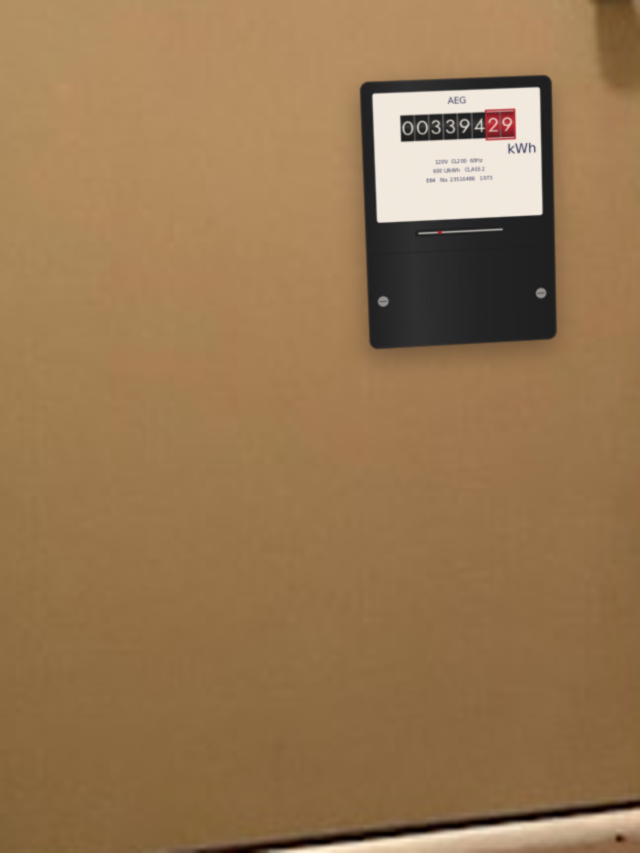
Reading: kWh 3394.29
